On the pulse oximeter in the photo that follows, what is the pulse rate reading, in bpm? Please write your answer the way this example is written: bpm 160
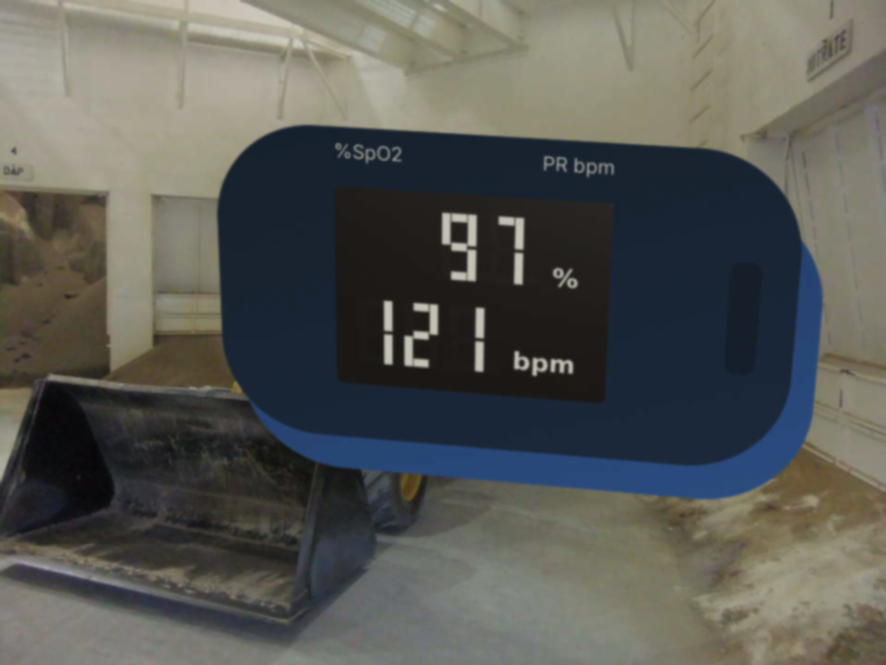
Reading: bpm 121
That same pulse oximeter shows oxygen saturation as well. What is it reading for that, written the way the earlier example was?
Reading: % 97
